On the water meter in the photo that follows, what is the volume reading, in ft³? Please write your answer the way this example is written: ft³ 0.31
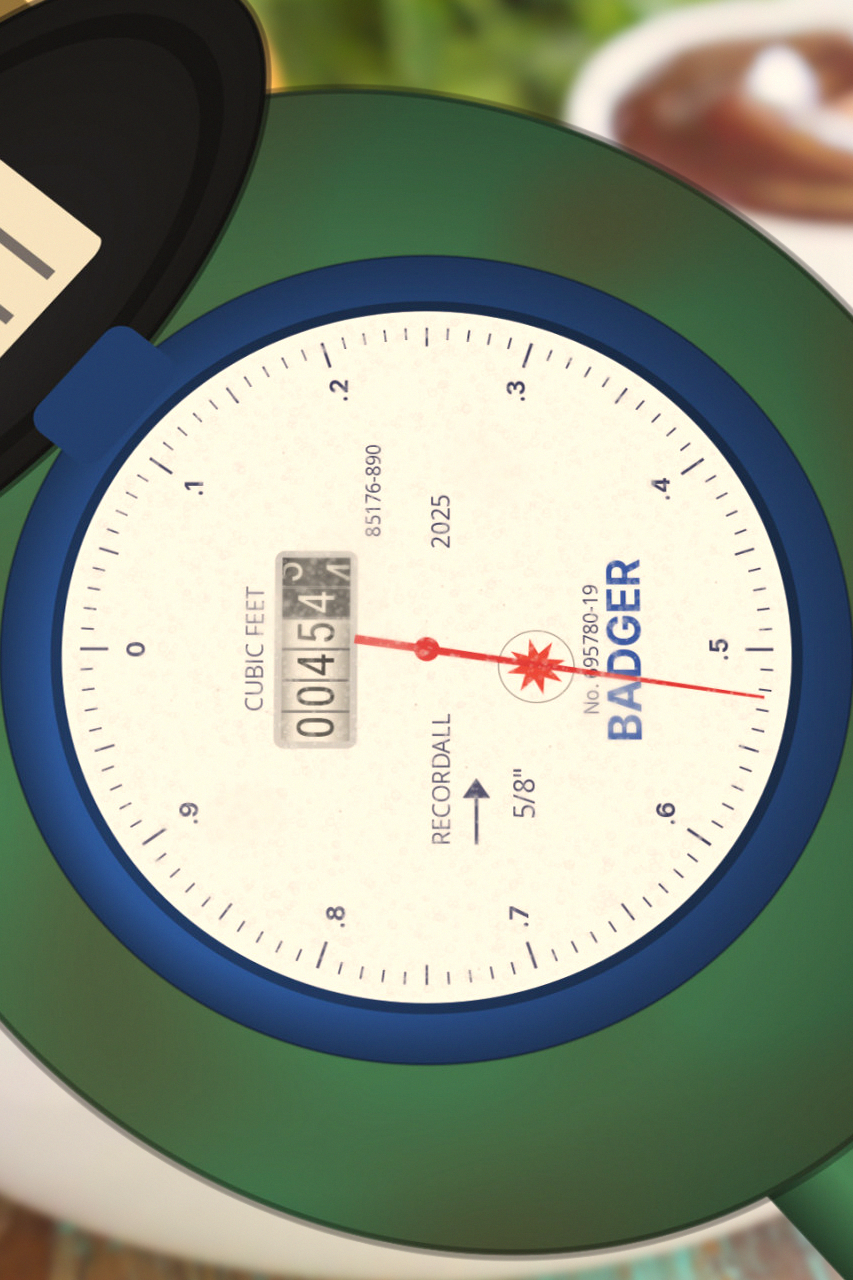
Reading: ft³ 4543.52
